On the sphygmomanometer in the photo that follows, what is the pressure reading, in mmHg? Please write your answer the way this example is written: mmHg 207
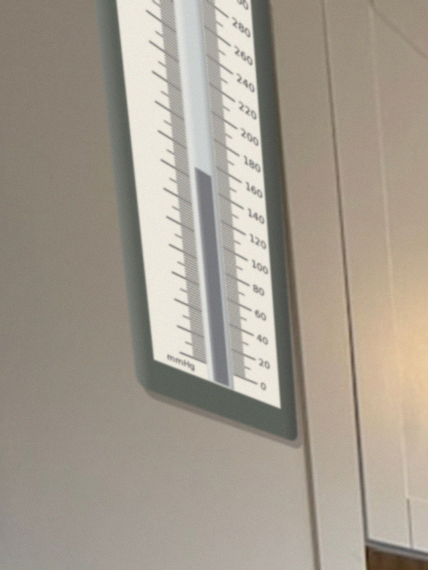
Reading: mmHg 150
